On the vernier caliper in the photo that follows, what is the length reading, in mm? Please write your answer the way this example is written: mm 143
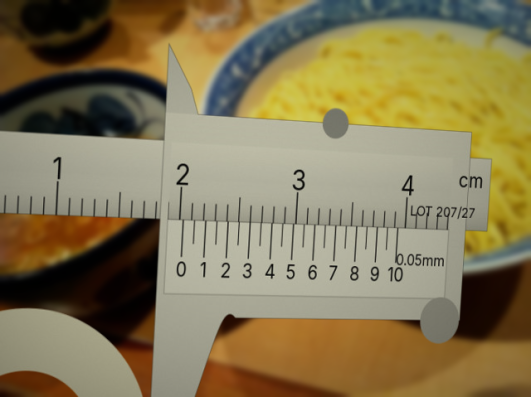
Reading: mm 20.3
